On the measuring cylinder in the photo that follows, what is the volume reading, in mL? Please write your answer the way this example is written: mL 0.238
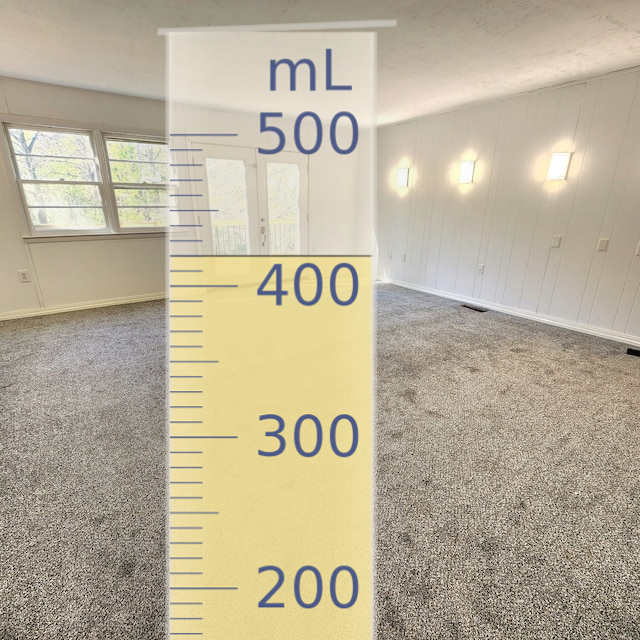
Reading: mL 420
